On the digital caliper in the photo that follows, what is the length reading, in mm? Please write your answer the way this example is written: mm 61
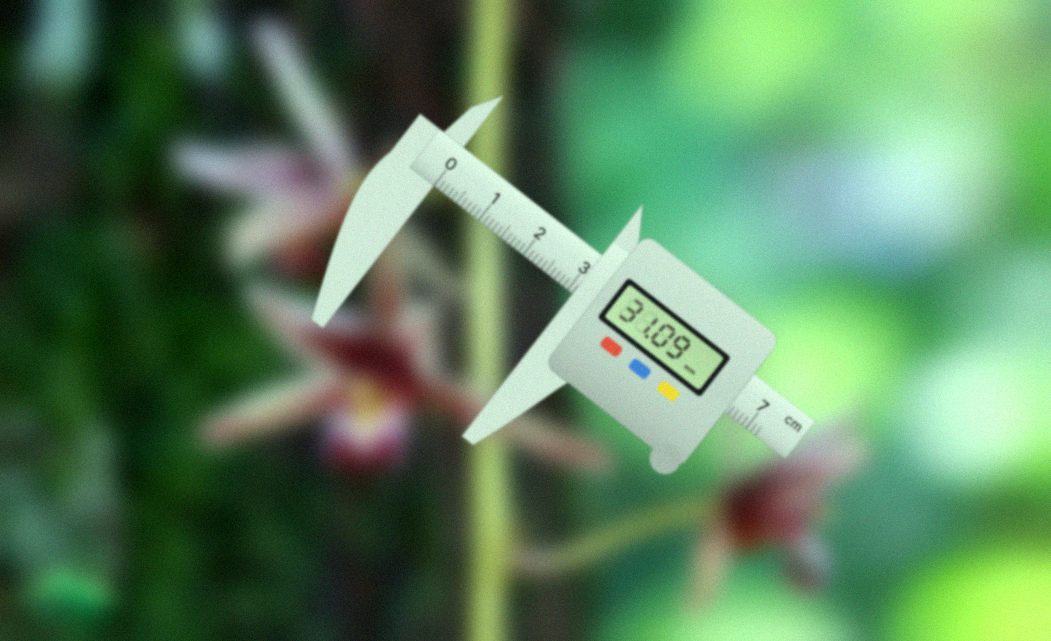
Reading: mm 31.09
